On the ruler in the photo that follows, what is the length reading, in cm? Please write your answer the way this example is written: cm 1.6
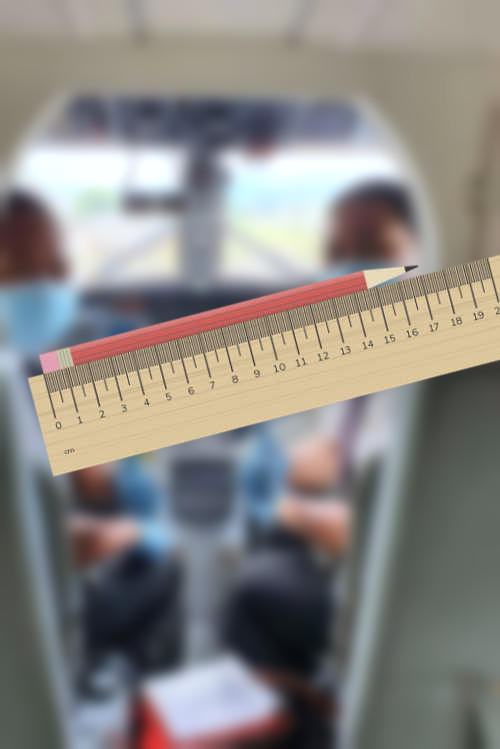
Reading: cm 17
